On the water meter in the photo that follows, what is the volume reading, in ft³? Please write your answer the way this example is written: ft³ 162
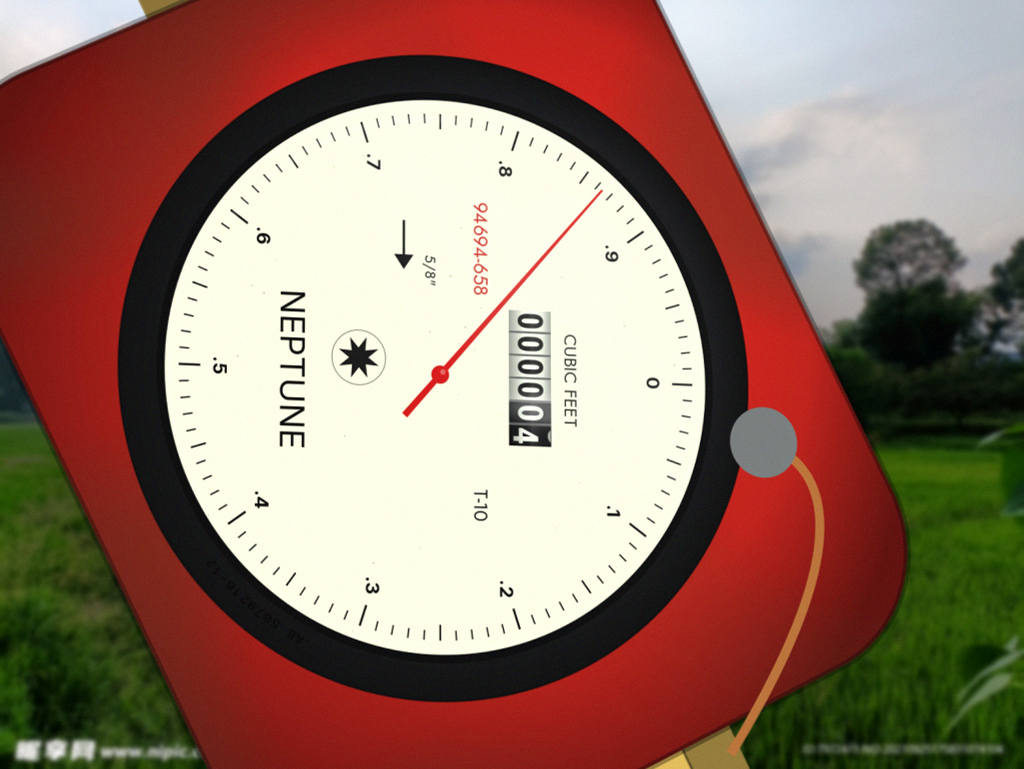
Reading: ft³ 3.86
